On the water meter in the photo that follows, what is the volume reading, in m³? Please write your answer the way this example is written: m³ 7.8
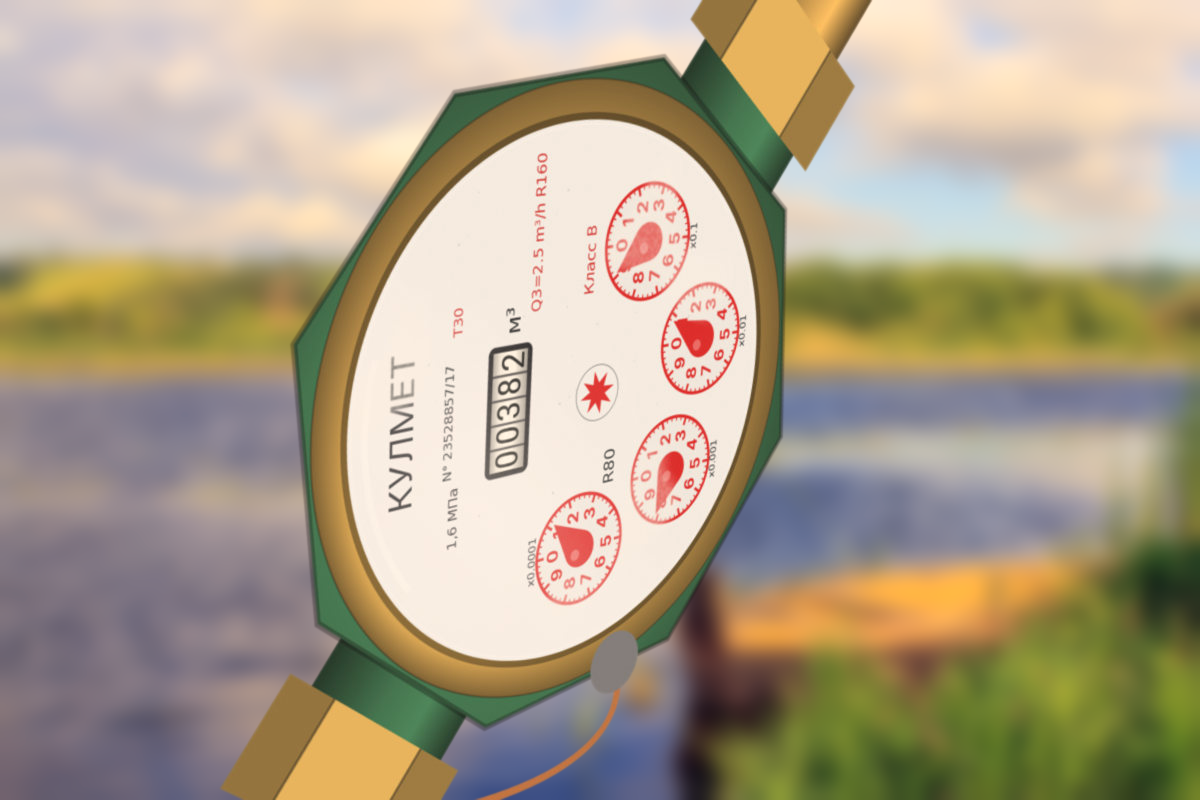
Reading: m³ 381.9081
